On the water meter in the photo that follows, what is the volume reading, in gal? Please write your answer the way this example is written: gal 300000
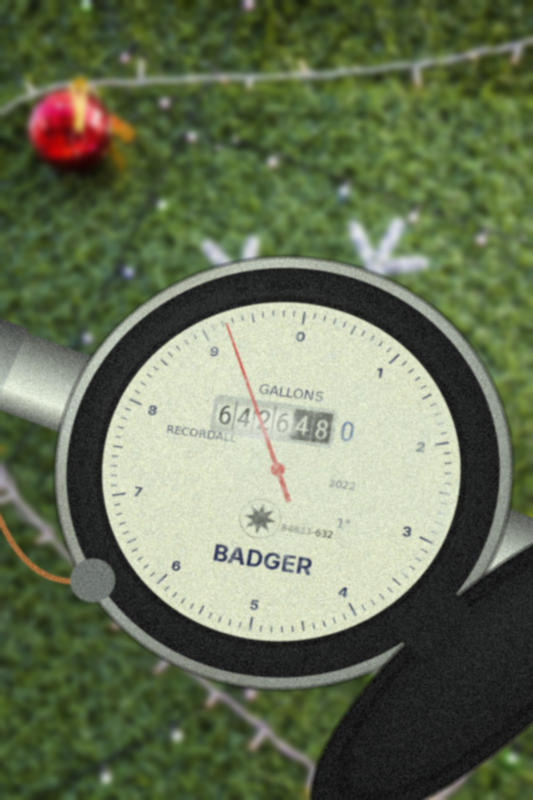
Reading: gal 6426479.2
